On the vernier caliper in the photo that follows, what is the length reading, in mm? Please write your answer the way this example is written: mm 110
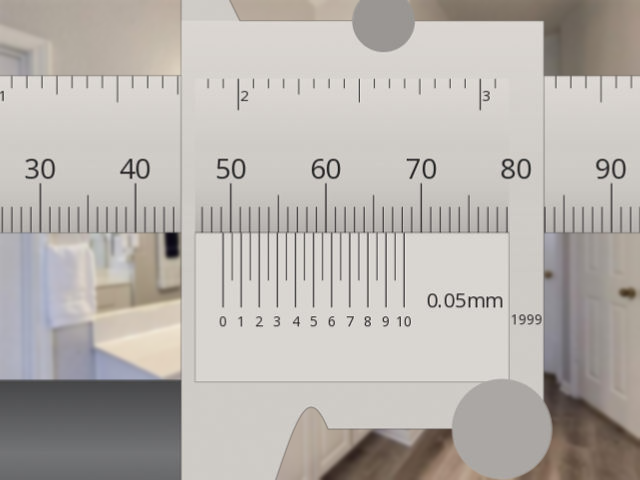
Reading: mm 49.2
